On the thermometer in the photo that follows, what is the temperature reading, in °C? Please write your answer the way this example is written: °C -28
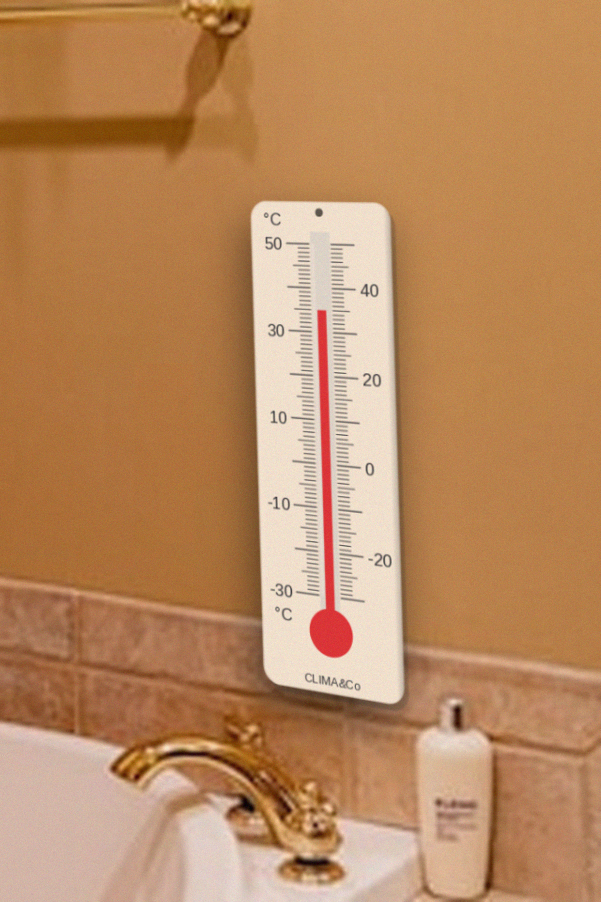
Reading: °C 35
